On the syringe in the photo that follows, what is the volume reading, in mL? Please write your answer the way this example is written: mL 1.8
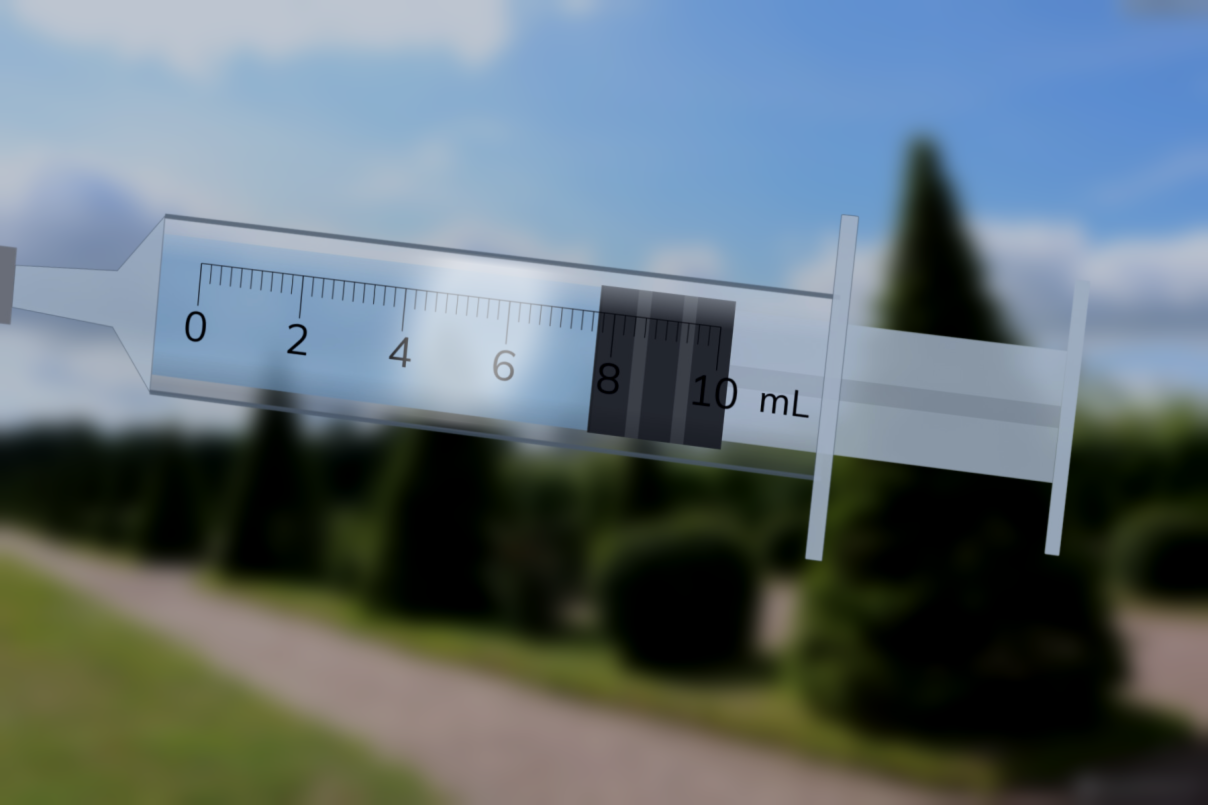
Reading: mL 7.7
